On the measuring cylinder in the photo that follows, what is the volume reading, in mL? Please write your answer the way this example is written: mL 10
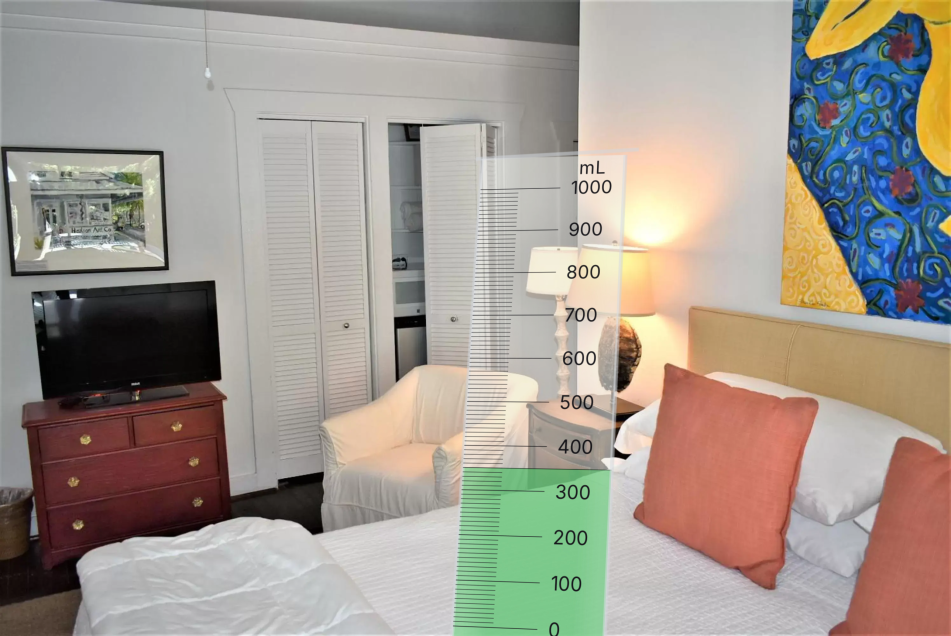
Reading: mL 350
